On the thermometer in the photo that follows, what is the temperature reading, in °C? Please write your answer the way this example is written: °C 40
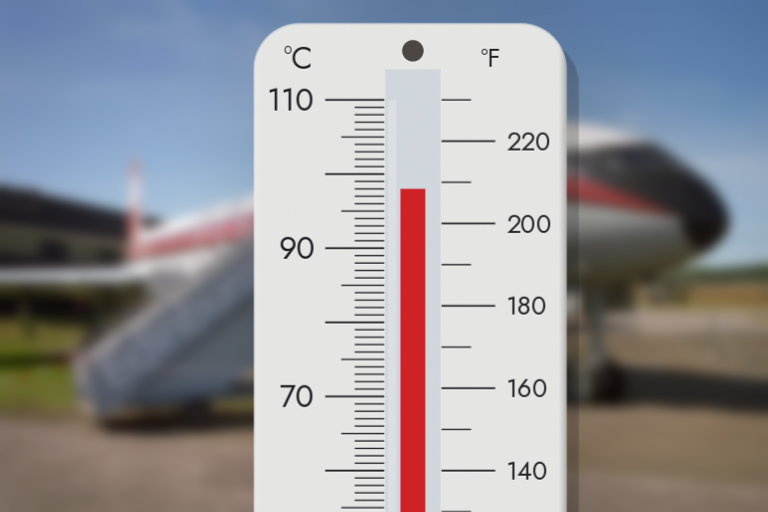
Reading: °C 98
